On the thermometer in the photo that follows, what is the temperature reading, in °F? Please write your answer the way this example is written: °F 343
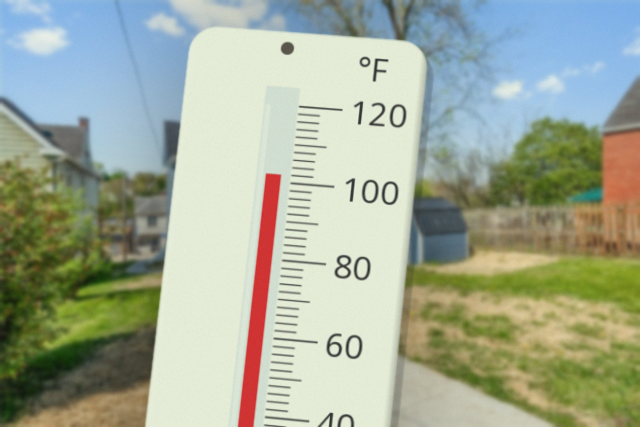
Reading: °F 102
